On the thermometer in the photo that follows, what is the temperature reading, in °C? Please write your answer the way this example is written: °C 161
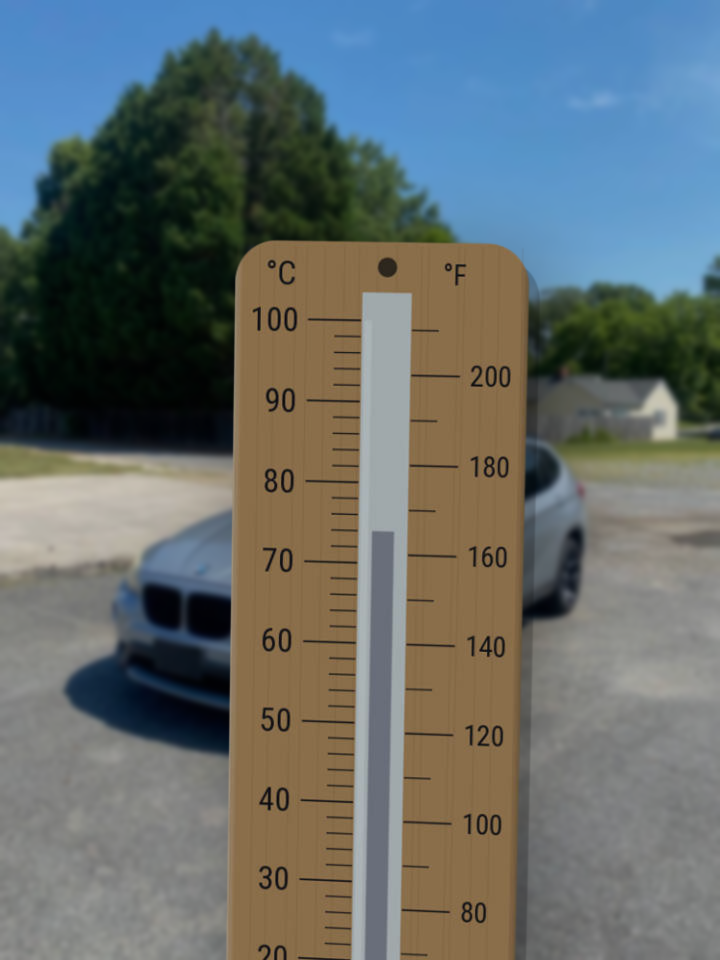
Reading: °C 74
